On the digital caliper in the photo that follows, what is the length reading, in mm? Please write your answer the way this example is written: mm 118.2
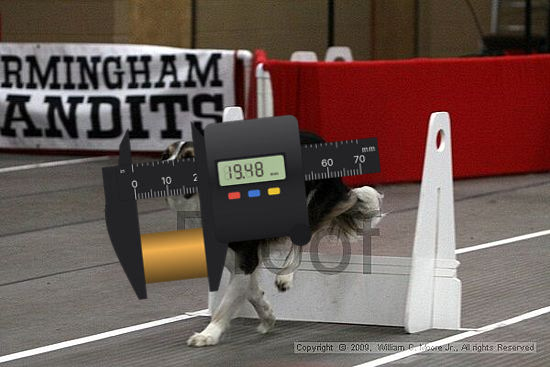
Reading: mm 19.48
